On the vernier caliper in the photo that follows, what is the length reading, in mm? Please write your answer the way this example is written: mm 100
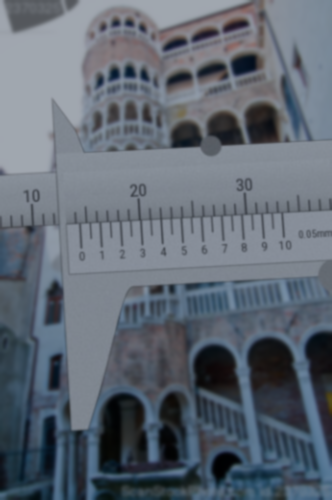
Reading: mm 14.4
